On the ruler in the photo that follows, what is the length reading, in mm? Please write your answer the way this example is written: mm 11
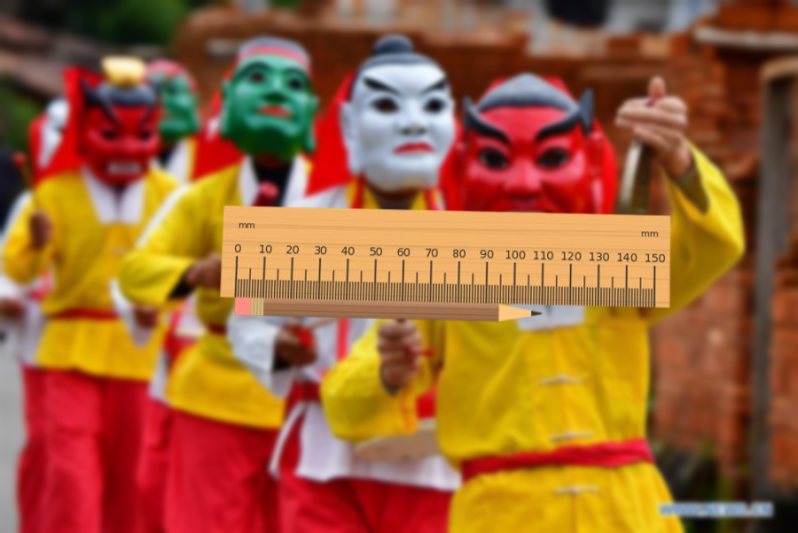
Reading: mm 110
